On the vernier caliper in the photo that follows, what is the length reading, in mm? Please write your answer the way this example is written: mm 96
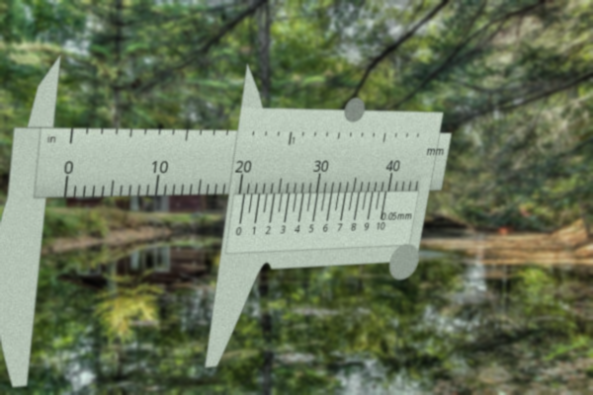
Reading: mm 20.6
